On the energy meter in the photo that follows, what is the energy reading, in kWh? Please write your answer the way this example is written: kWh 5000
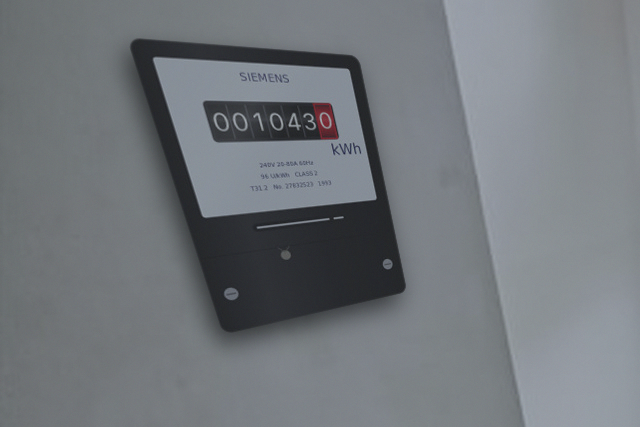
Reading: kWh 1043.0
